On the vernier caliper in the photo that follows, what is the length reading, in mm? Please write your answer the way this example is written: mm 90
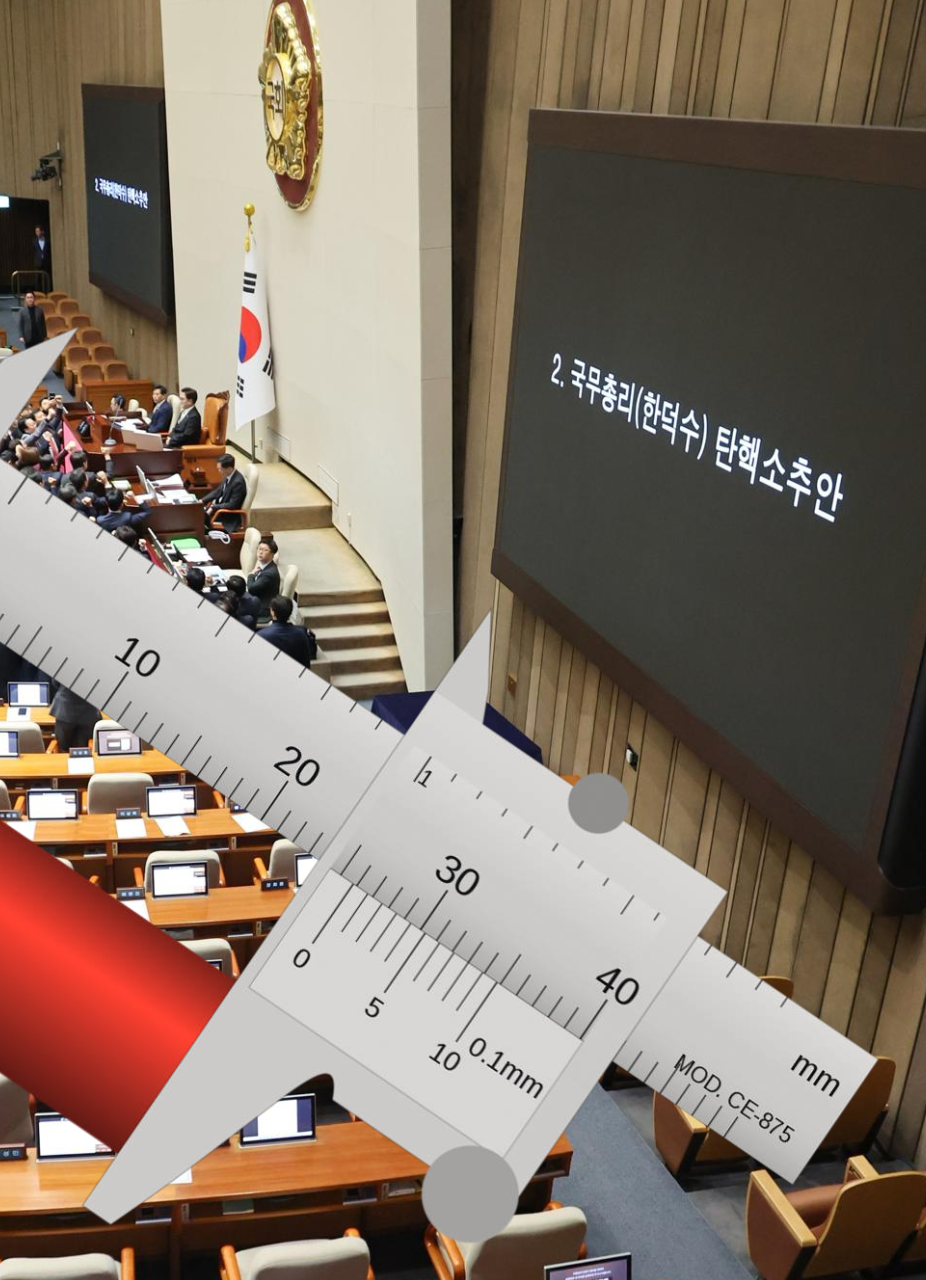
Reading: mm 25.8
